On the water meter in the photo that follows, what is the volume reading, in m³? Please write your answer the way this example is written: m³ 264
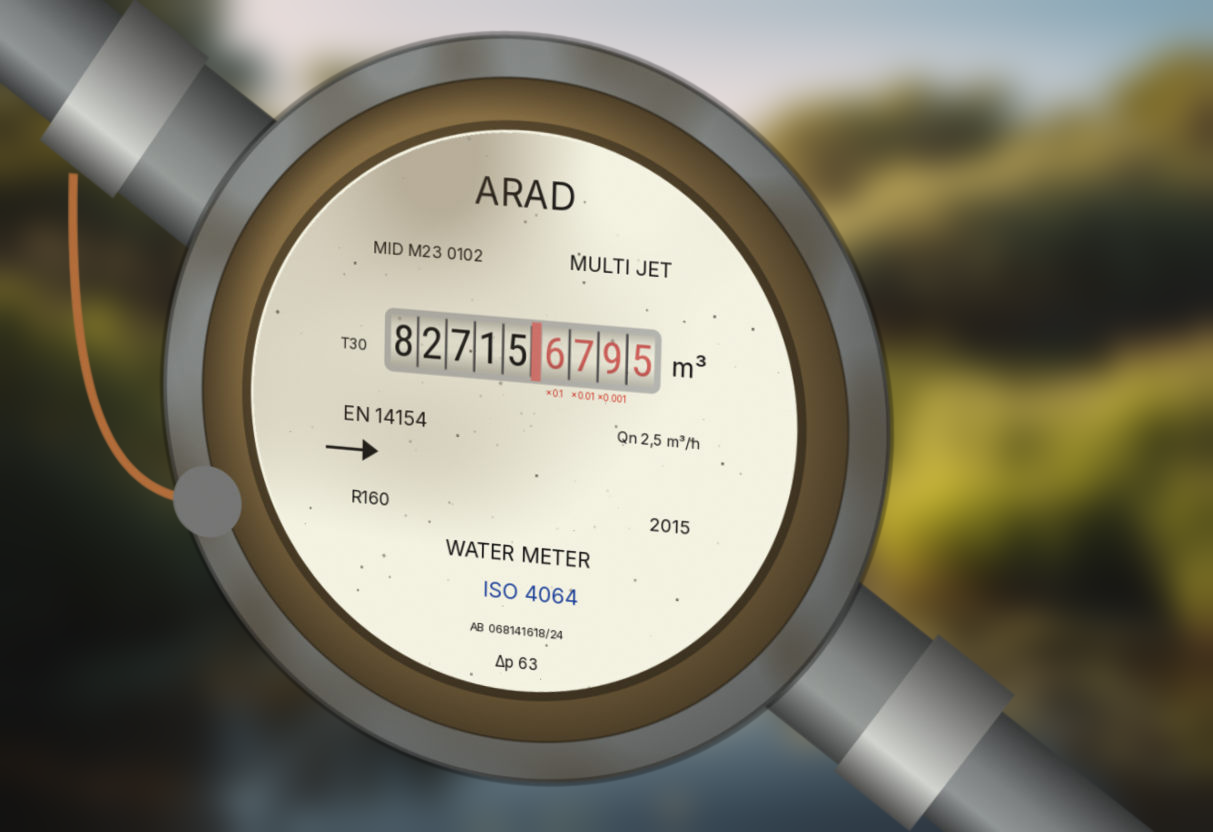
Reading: m³ 82715.6795
